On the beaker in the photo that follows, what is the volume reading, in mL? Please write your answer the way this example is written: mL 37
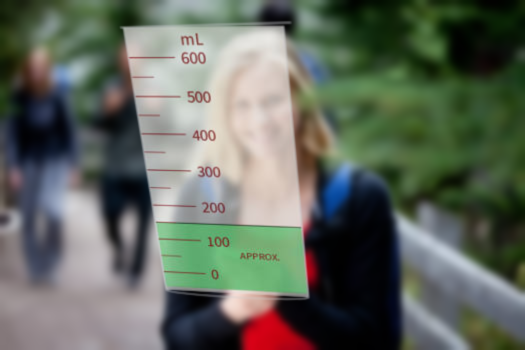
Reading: mL 150
